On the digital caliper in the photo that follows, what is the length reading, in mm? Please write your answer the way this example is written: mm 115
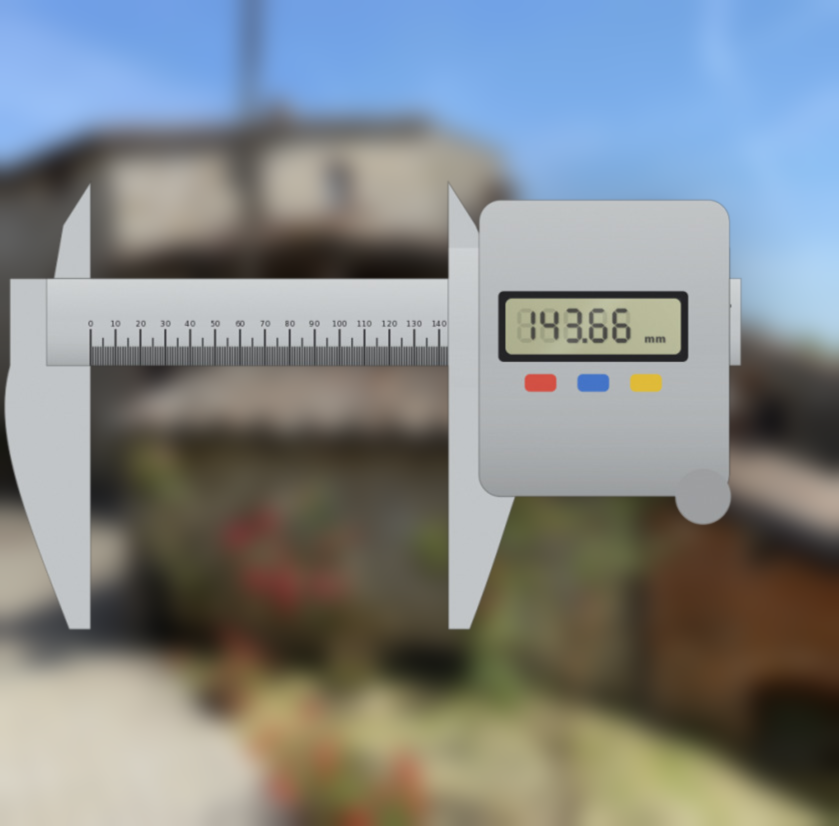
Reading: mm 143.66
